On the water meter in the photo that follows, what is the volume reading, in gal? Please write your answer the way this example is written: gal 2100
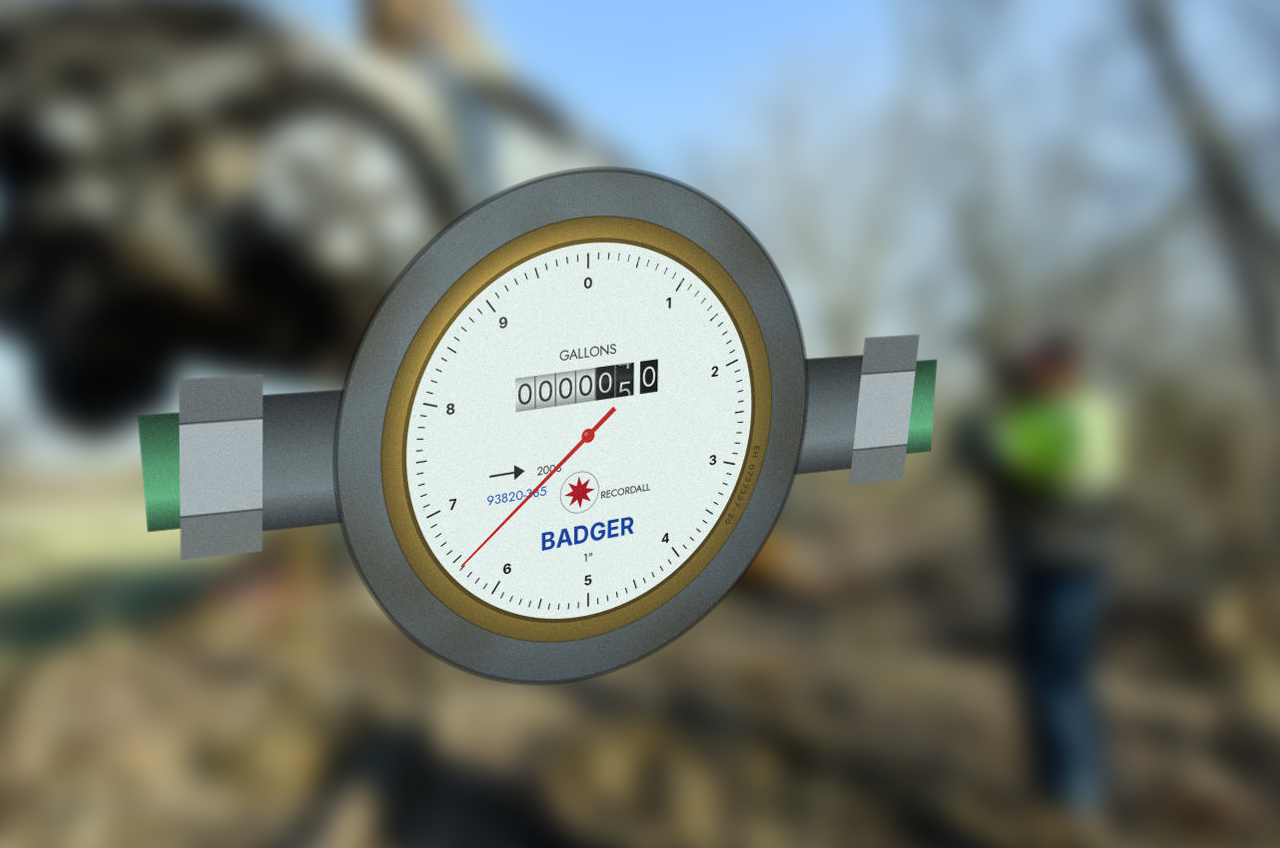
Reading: gal 46.4
